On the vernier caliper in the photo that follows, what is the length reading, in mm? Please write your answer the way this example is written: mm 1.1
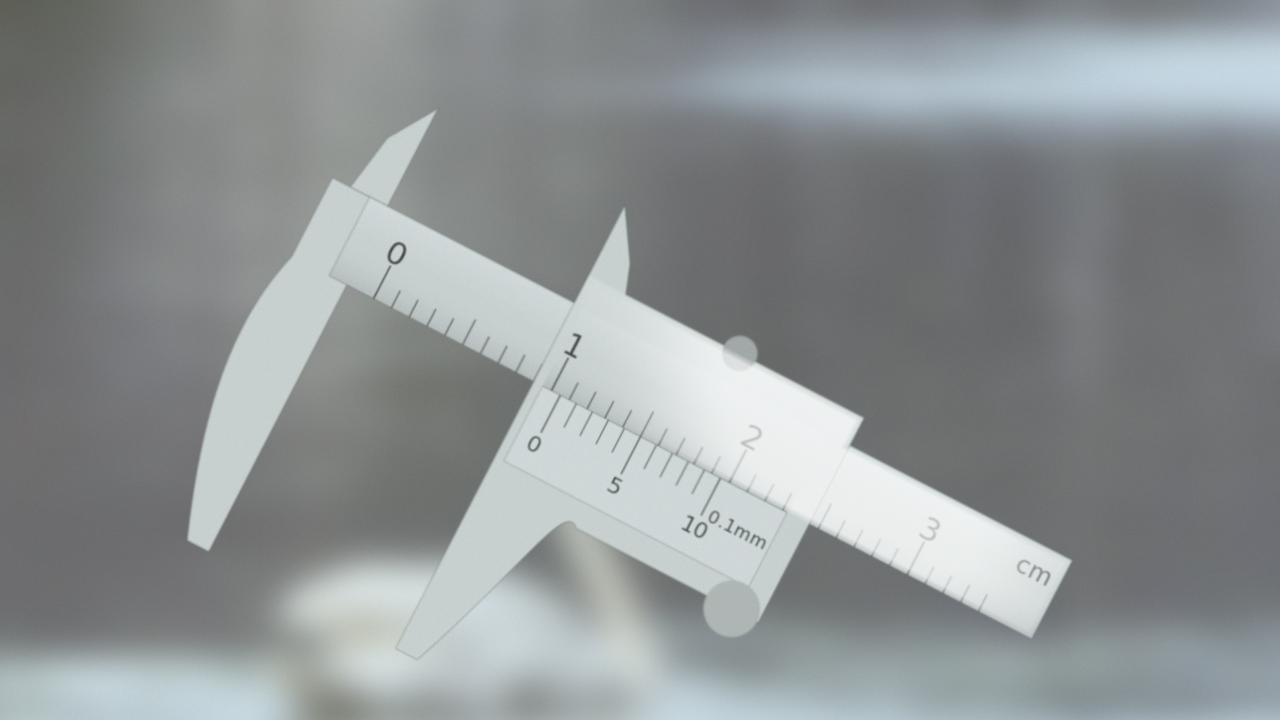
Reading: mm 10.5
